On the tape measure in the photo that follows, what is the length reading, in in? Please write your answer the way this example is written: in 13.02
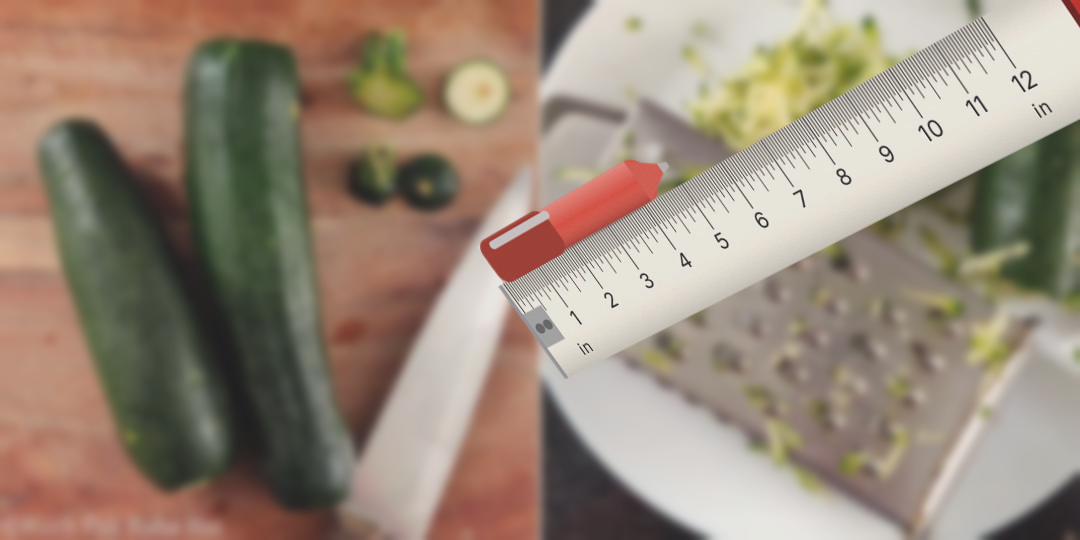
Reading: in 5
